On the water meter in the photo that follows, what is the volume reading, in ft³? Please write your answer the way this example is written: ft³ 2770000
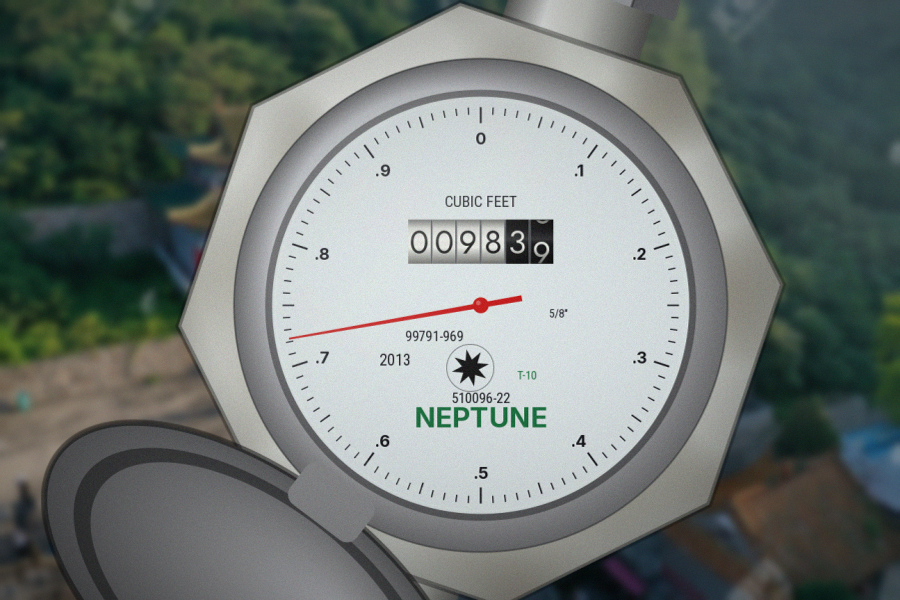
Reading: ft³ 9838.72
